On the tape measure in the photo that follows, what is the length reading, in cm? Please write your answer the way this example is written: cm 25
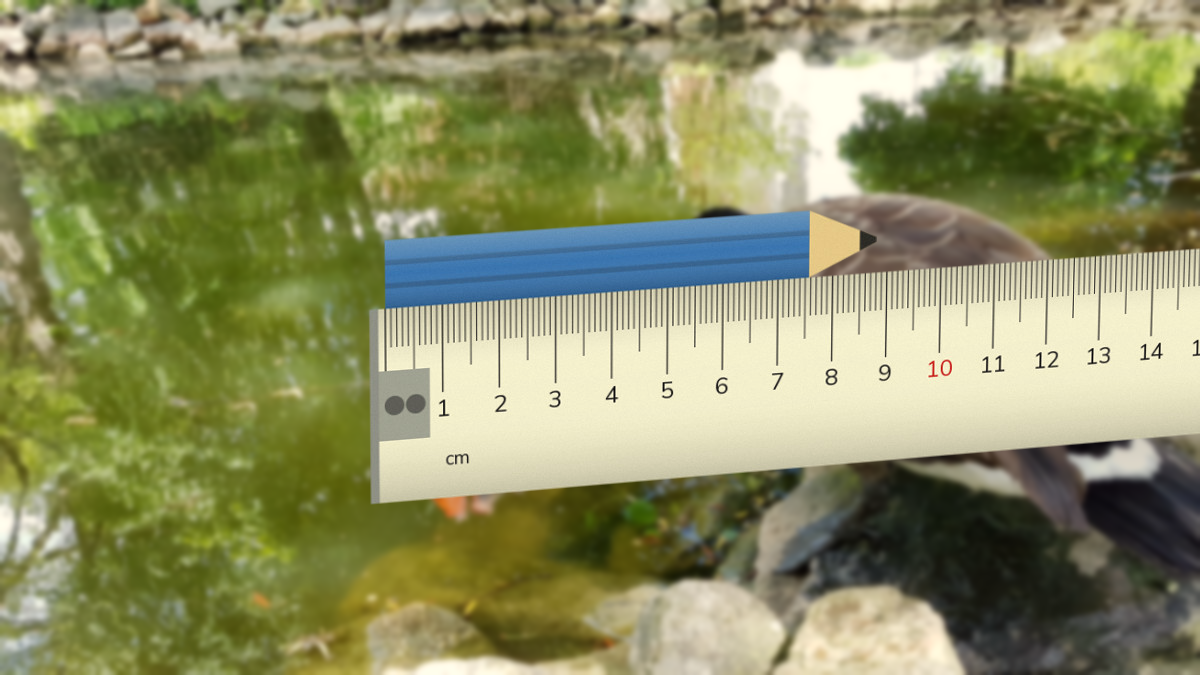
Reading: cm 8.8
